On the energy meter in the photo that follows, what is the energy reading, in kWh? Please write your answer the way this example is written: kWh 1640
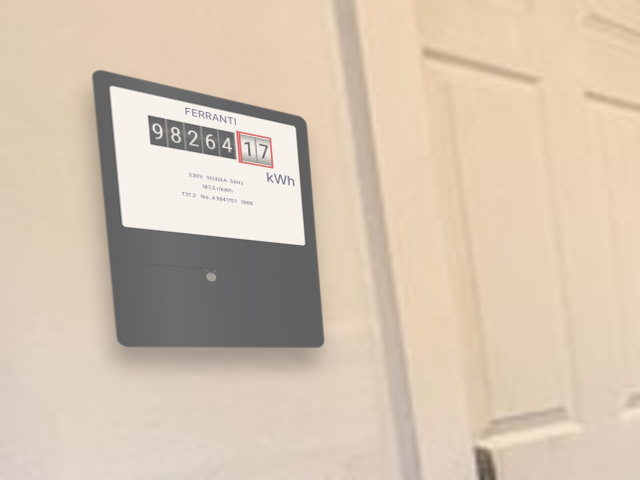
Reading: kWh 98264.17
